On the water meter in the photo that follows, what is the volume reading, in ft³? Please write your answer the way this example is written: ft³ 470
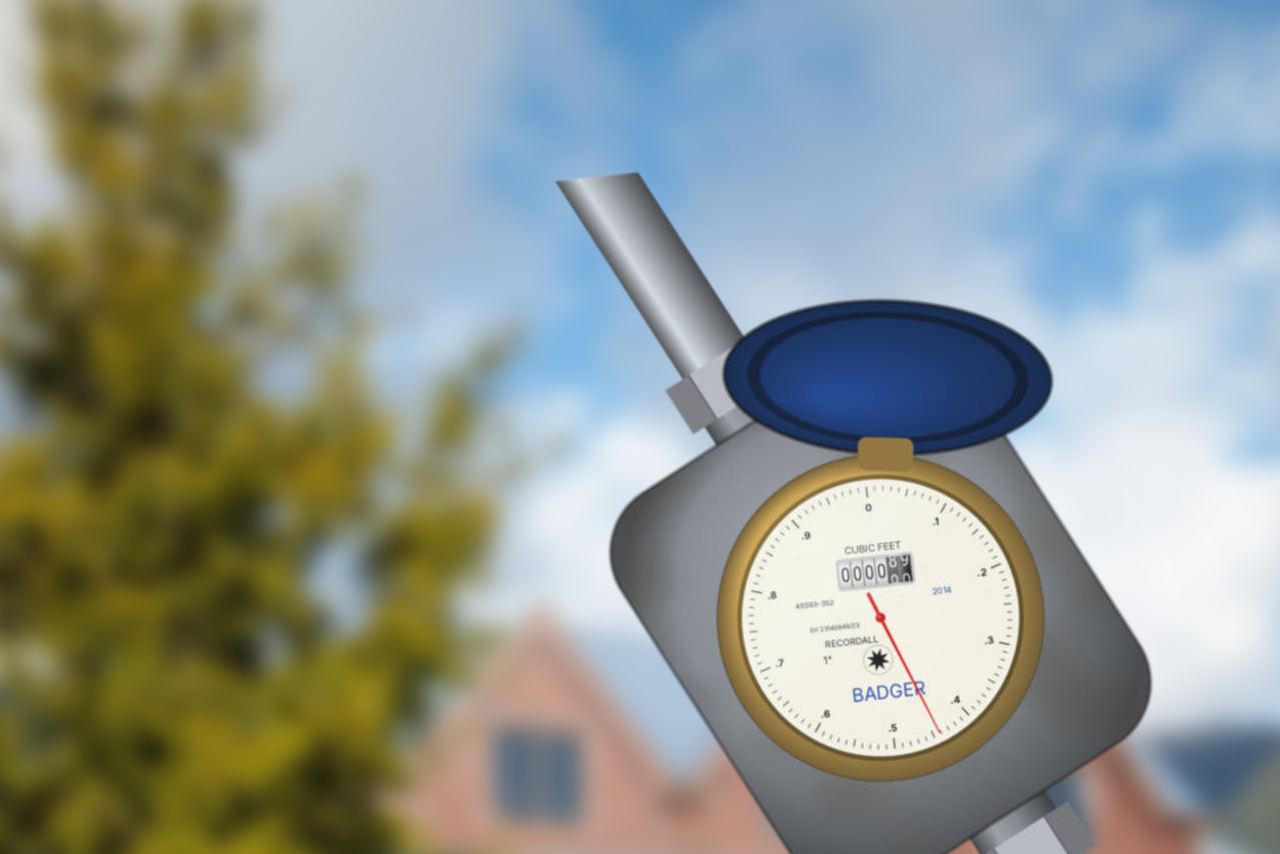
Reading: ft³ 89.44
